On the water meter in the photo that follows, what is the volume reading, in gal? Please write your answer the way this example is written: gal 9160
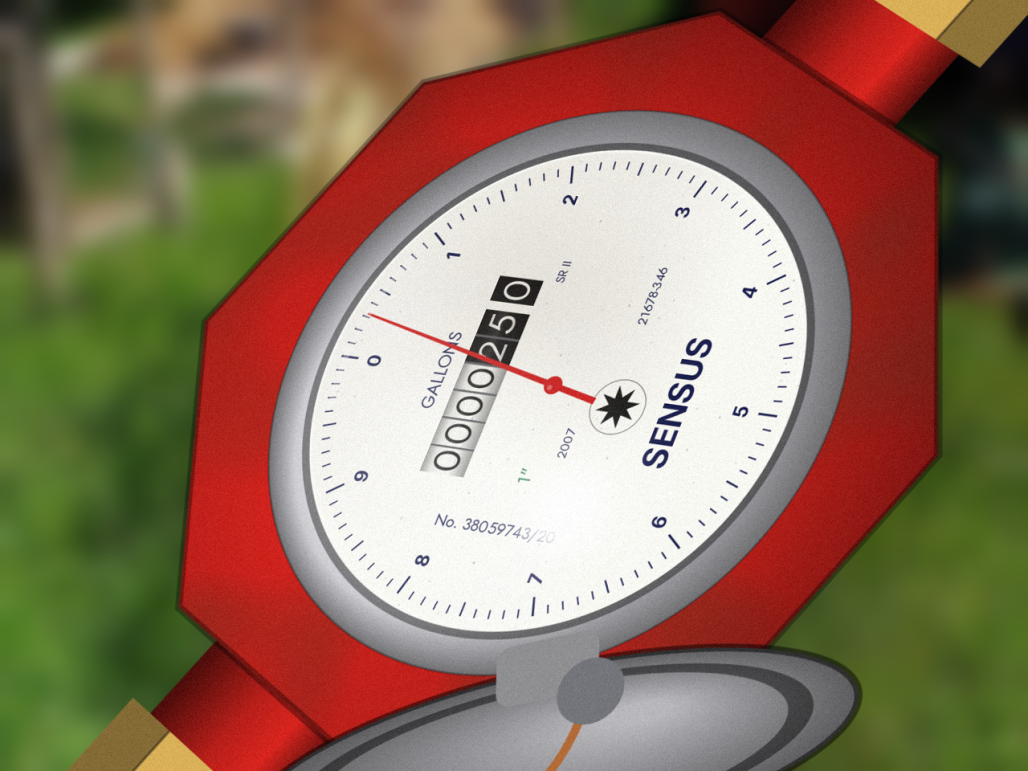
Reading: gal 250.3
